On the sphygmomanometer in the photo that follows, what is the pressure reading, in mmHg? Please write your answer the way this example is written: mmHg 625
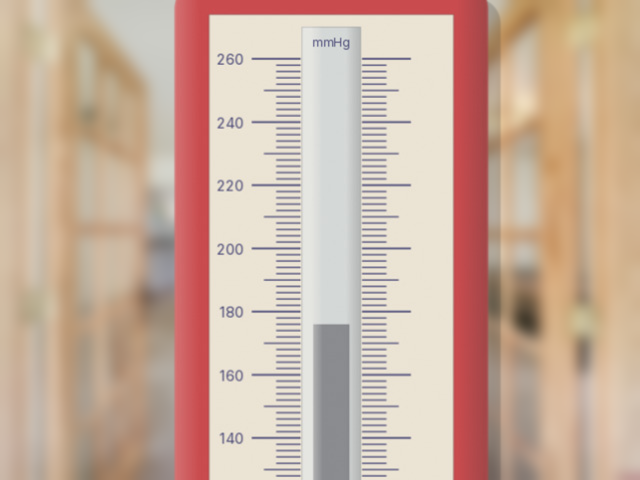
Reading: mmHg 176
